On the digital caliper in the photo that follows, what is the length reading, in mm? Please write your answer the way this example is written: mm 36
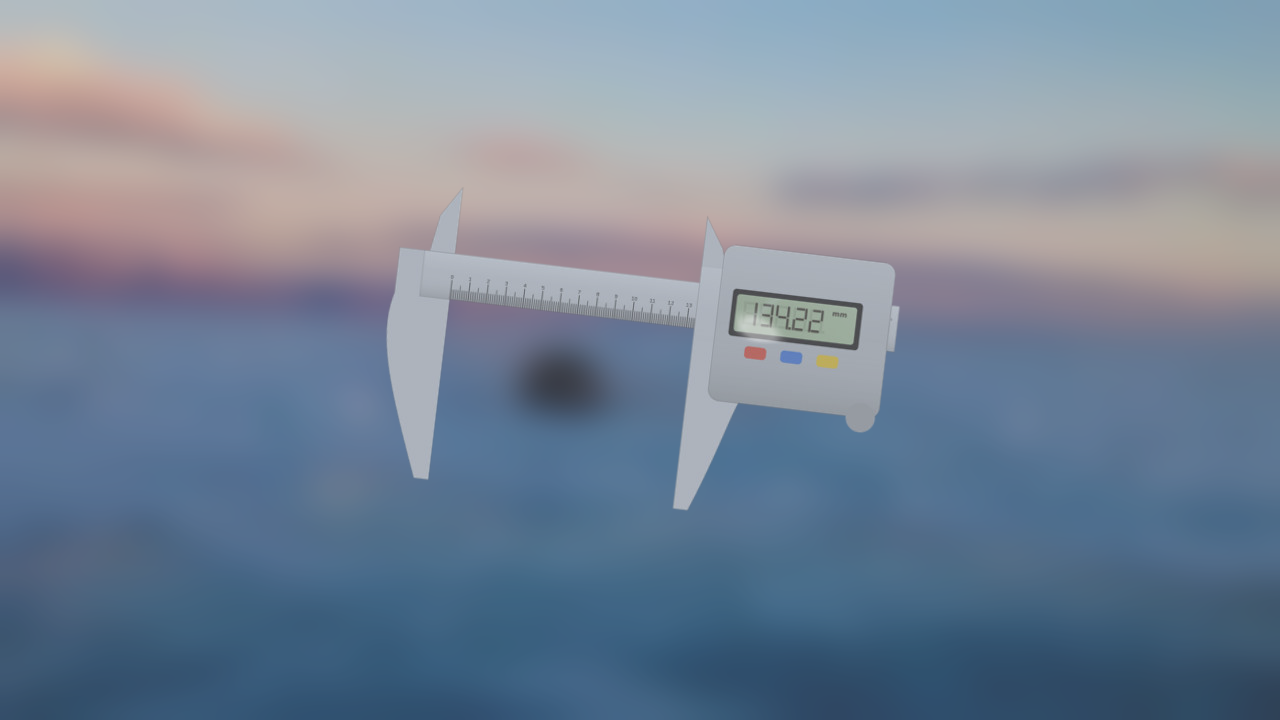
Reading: mm 134.22
